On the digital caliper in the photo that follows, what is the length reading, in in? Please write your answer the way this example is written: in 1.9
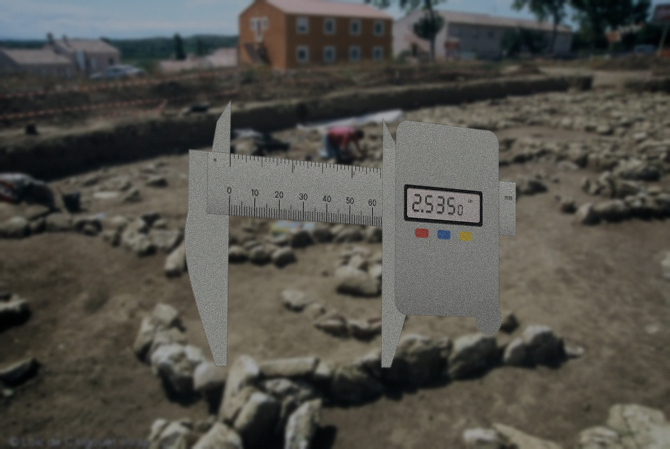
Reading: in 2.5350
